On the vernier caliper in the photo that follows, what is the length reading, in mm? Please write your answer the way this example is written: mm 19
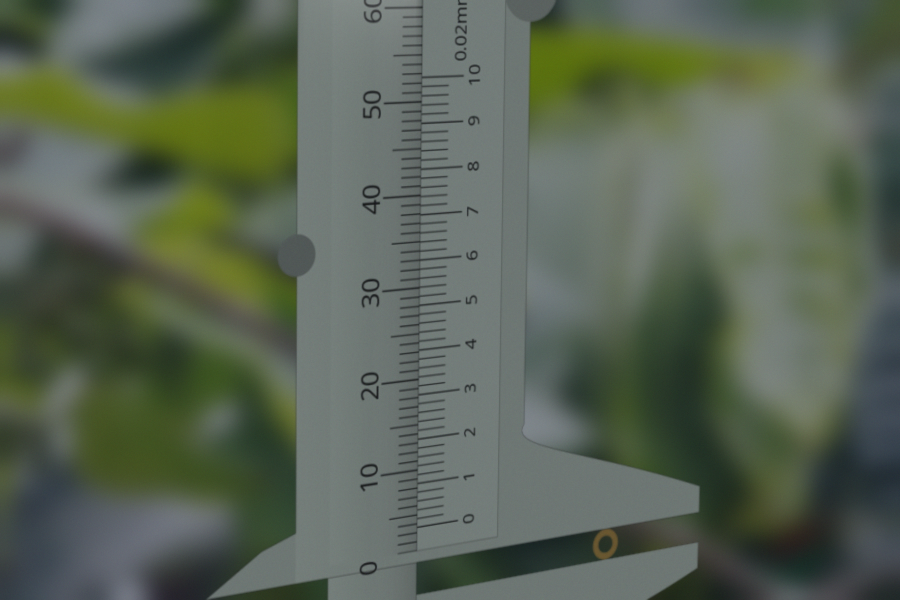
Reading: mm 3.6
